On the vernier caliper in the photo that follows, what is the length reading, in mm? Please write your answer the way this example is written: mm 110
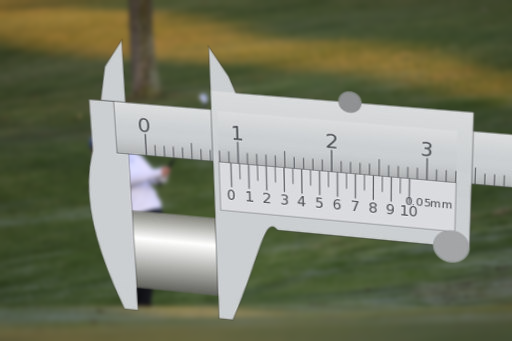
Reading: mm 9.2
